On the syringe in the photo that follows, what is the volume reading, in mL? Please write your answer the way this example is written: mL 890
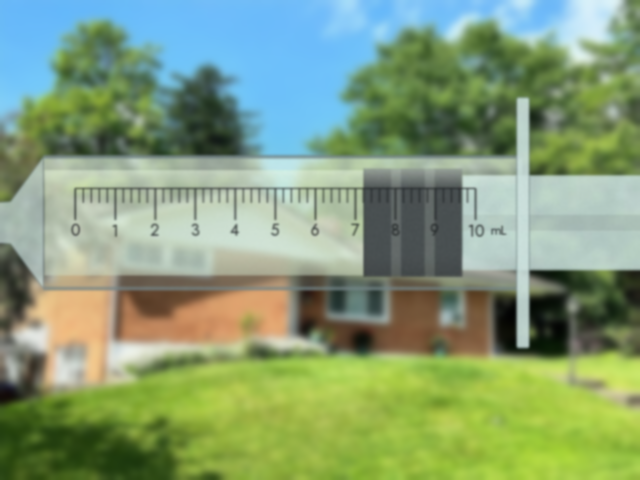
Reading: mL 7.2
